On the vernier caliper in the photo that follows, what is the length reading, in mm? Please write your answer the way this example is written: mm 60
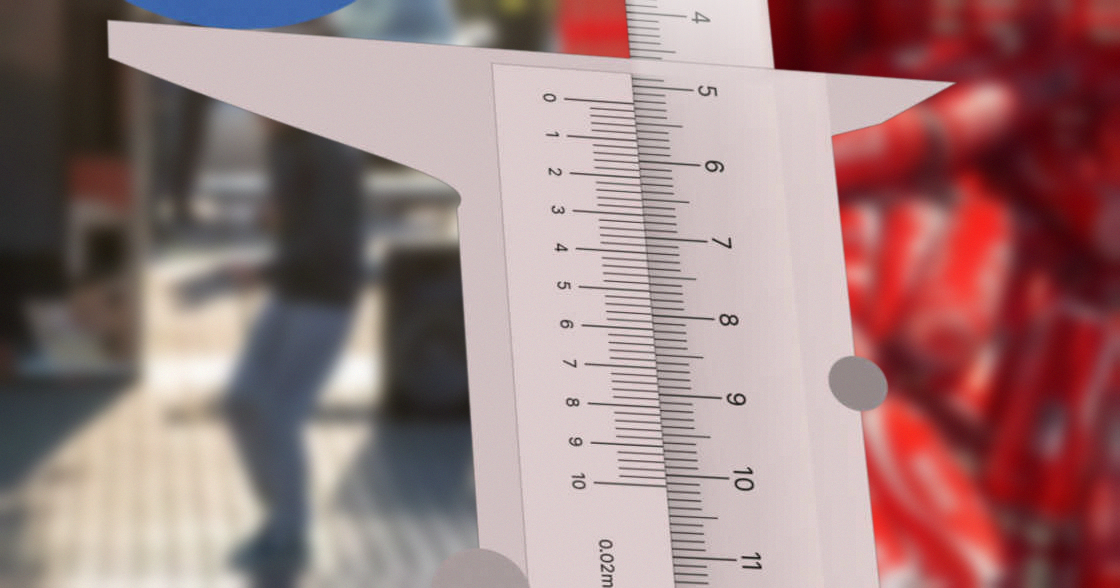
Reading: mm 52.4
